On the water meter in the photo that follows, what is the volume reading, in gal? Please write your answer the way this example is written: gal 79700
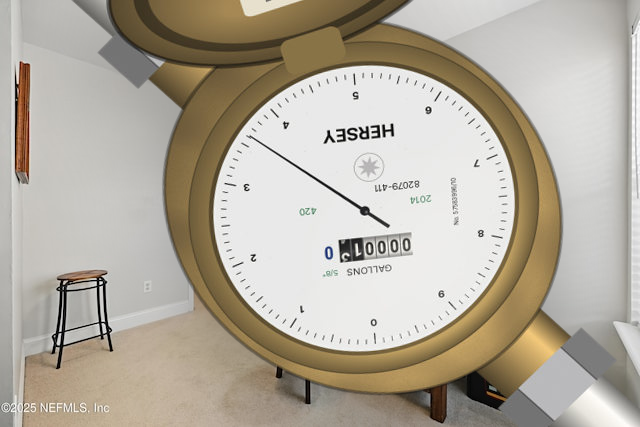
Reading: gal 133.6
